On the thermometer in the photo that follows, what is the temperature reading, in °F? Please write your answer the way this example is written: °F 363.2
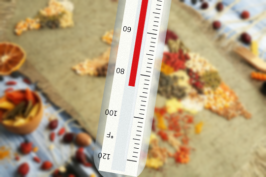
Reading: °F 86
